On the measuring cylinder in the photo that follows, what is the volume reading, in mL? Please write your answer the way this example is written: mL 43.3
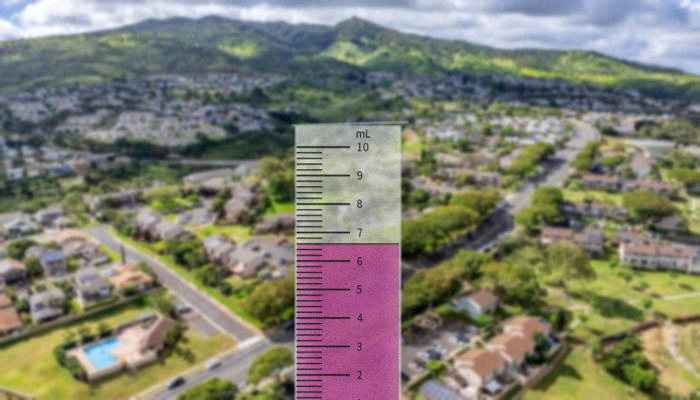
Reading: mL 6.6
